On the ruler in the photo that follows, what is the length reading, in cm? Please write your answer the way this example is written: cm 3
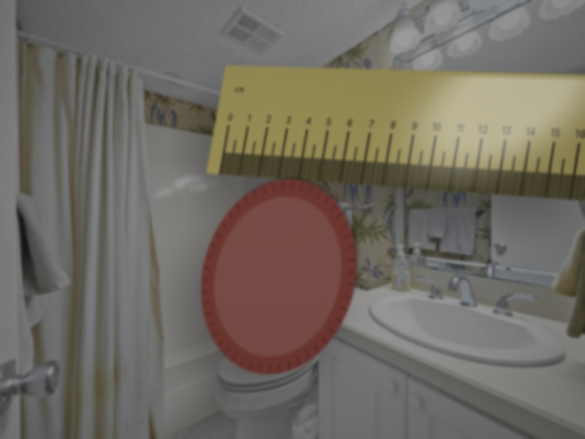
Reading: cm 7.5
